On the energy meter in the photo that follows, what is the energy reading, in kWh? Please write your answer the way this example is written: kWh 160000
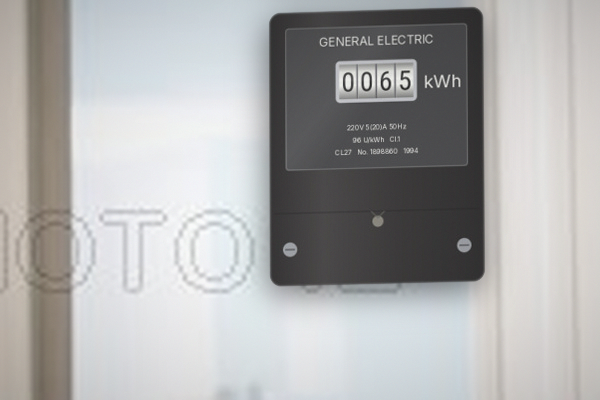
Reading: kWh 65
